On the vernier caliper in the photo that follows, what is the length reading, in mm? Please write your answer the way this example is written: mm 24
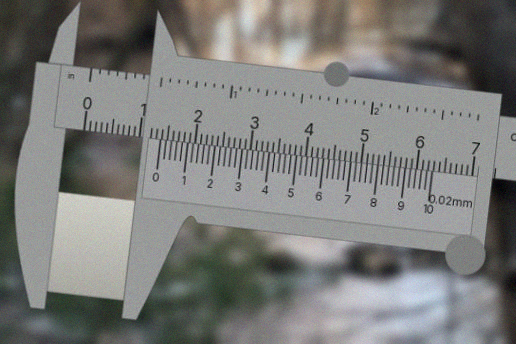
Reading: mm 13.8
